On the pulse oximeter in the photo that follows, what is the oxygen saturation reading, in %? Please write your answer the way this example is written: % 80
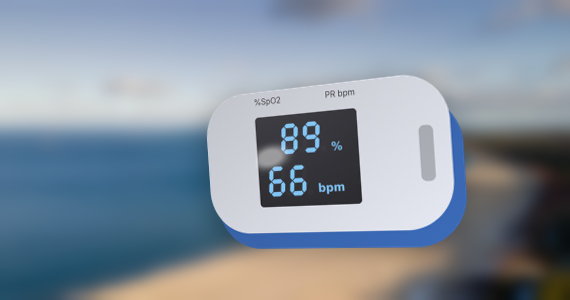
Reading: % 89
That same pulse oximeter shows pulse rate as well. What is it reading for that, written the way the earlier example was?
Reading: bpm 66
